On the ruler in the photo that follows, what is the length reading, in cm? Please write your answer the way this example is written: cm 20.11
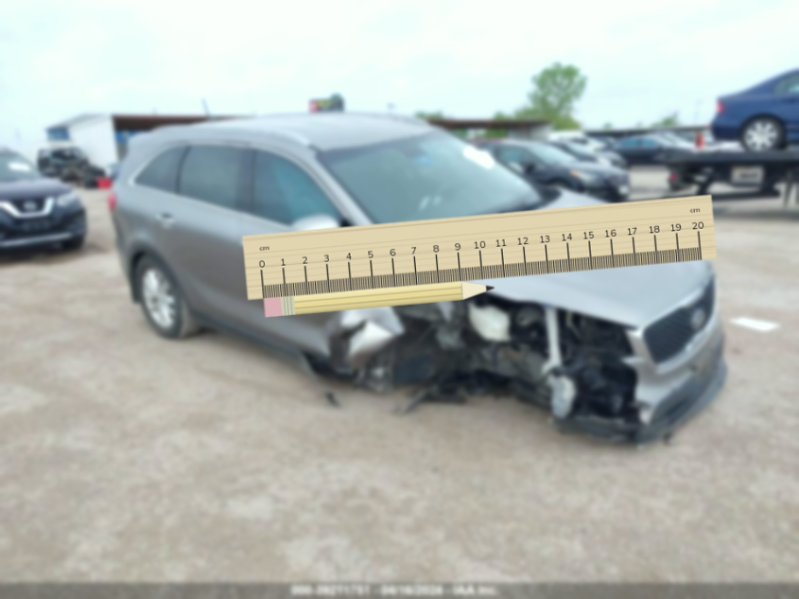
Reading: cm 10.5
